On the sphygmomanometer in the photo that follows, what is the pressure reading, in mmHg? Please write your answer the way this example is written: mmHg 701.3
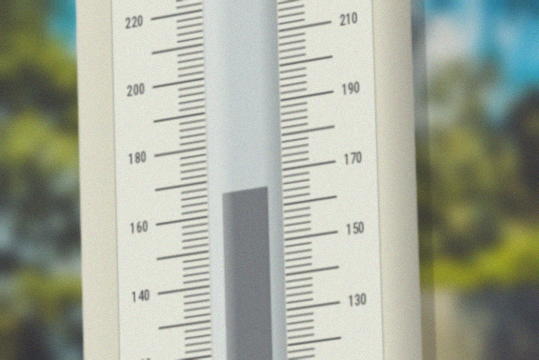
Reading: mmHg 166
